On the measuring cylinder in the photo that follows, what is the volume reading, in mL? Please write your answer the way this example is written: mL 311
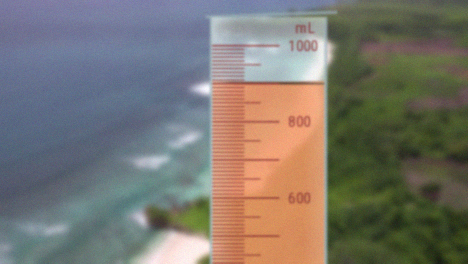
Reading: mL 900
